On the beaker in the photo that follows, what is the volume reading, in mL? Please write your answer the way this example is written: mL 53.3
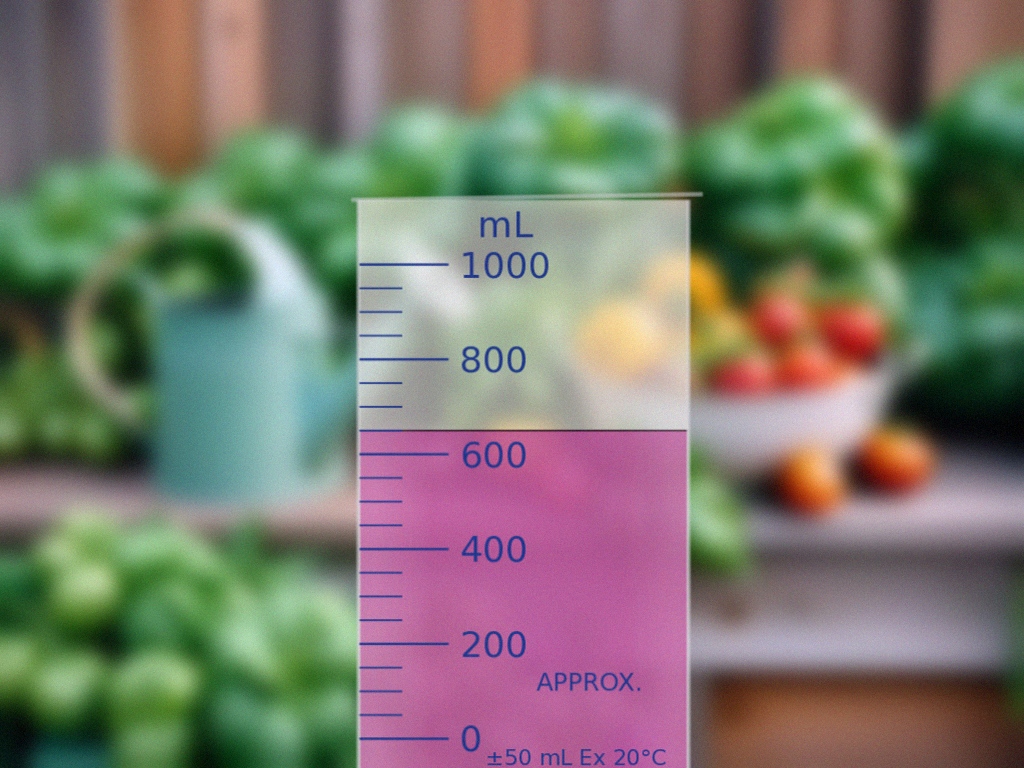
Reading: mL 650
